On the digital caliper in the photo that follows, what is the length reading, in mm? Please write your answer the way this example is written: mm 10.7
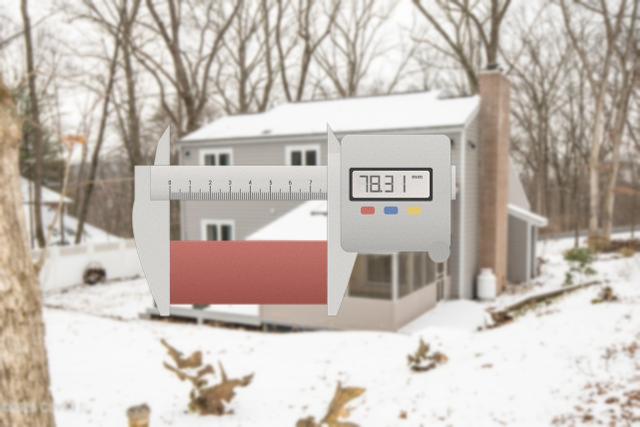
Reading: mm 78.31
